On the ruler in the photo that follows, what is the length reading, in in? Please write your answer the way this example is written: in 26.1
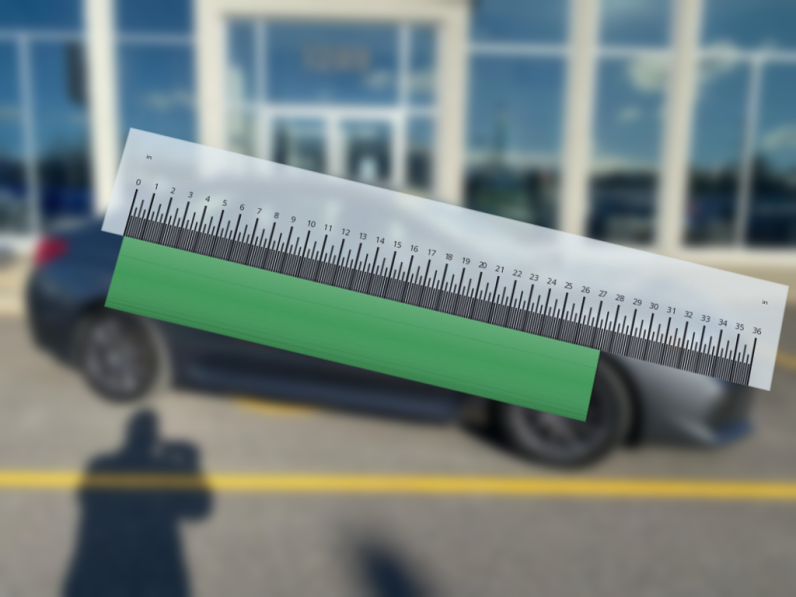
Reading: in 27.5
